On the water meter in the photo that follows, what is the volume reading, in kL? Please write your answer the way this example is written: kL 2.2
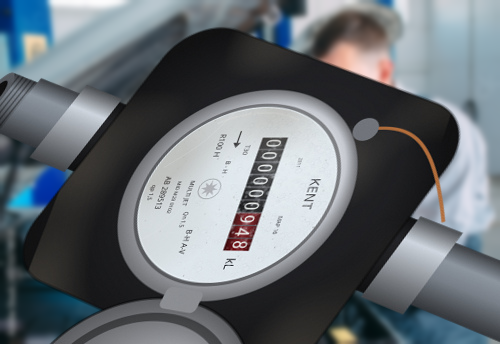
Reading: kL 0.948
